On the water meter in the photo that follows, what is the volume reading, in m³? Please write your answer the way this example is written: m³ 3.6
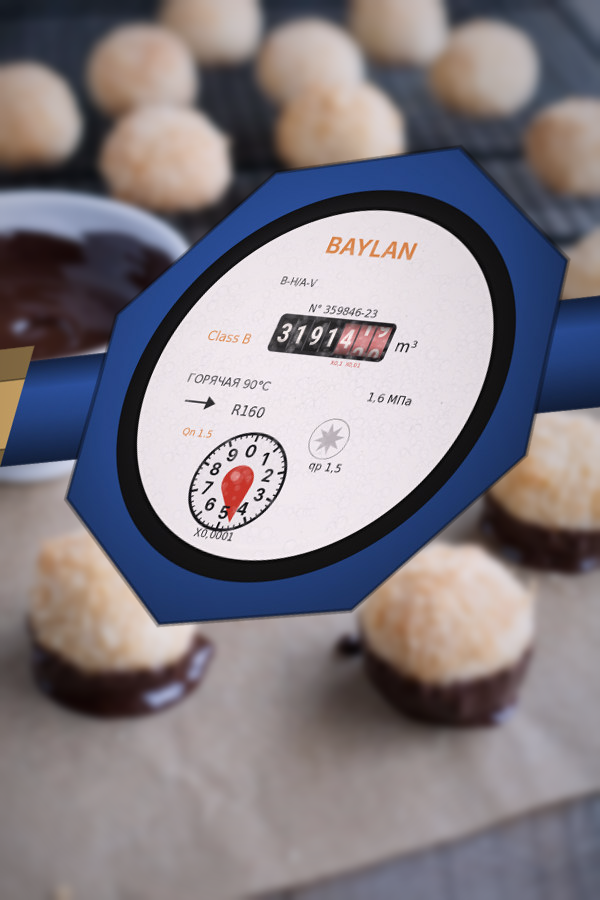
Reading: m³ 3191.4194
